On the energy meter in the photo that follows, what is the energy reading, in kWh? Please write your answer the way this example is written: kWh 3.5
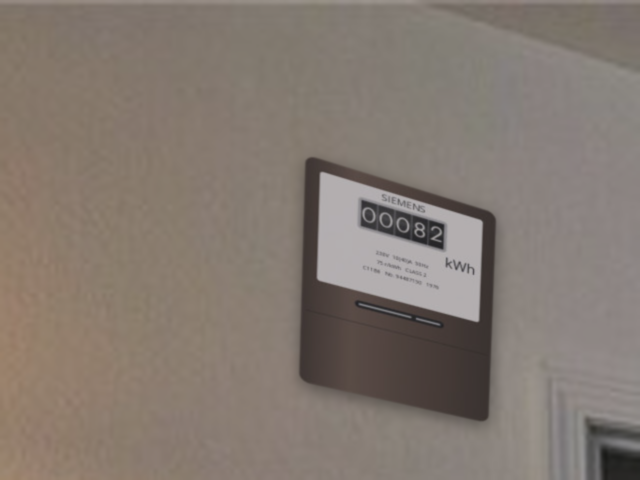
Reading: kWh 82
